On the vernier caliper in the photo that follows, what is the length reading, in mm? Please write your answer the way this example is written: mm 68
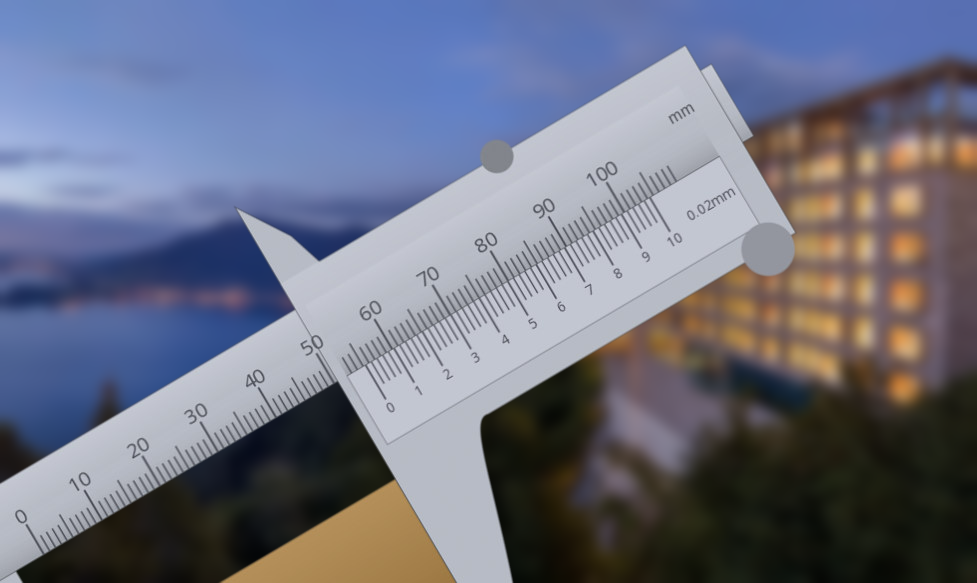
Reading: mm 55.4
